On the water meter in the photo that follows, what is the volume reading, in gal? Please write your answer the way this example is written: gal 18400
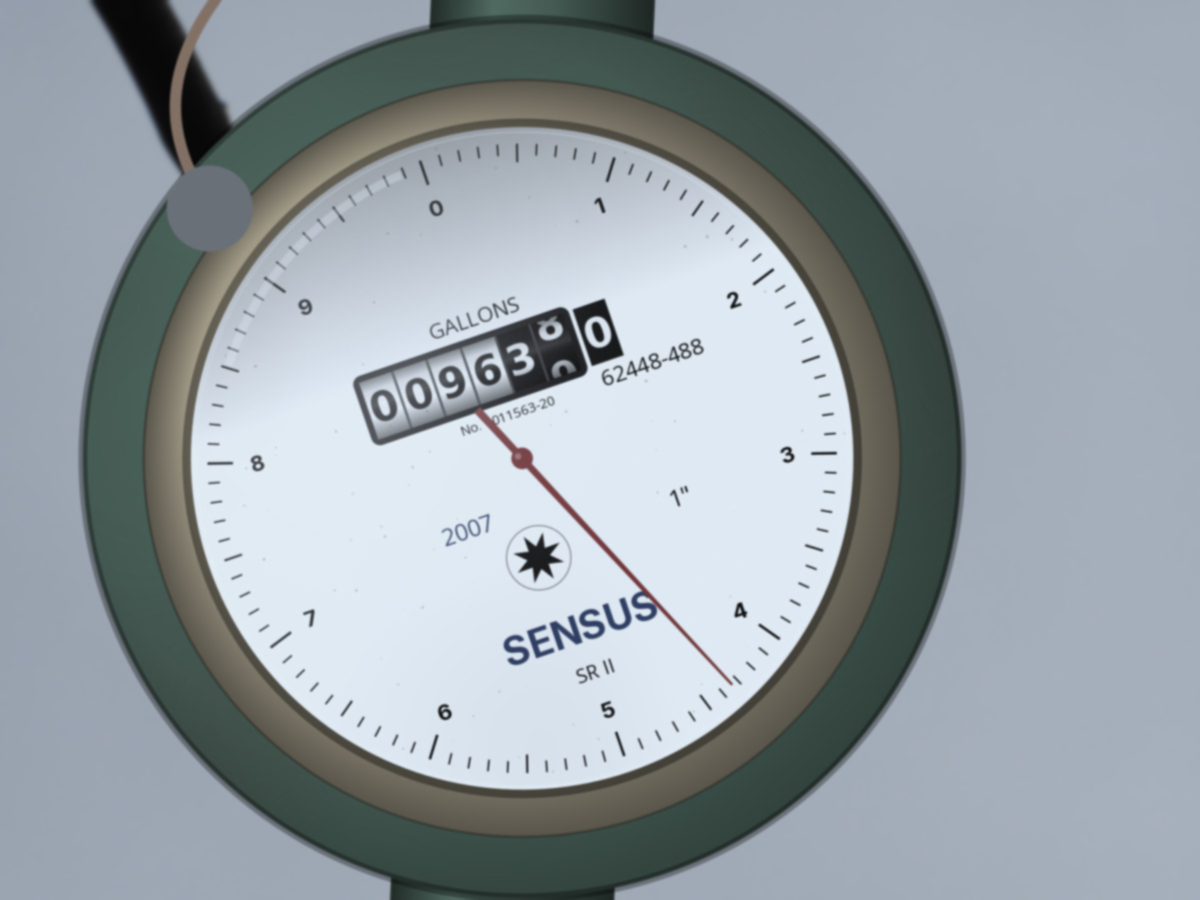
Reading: gal 96384.3
